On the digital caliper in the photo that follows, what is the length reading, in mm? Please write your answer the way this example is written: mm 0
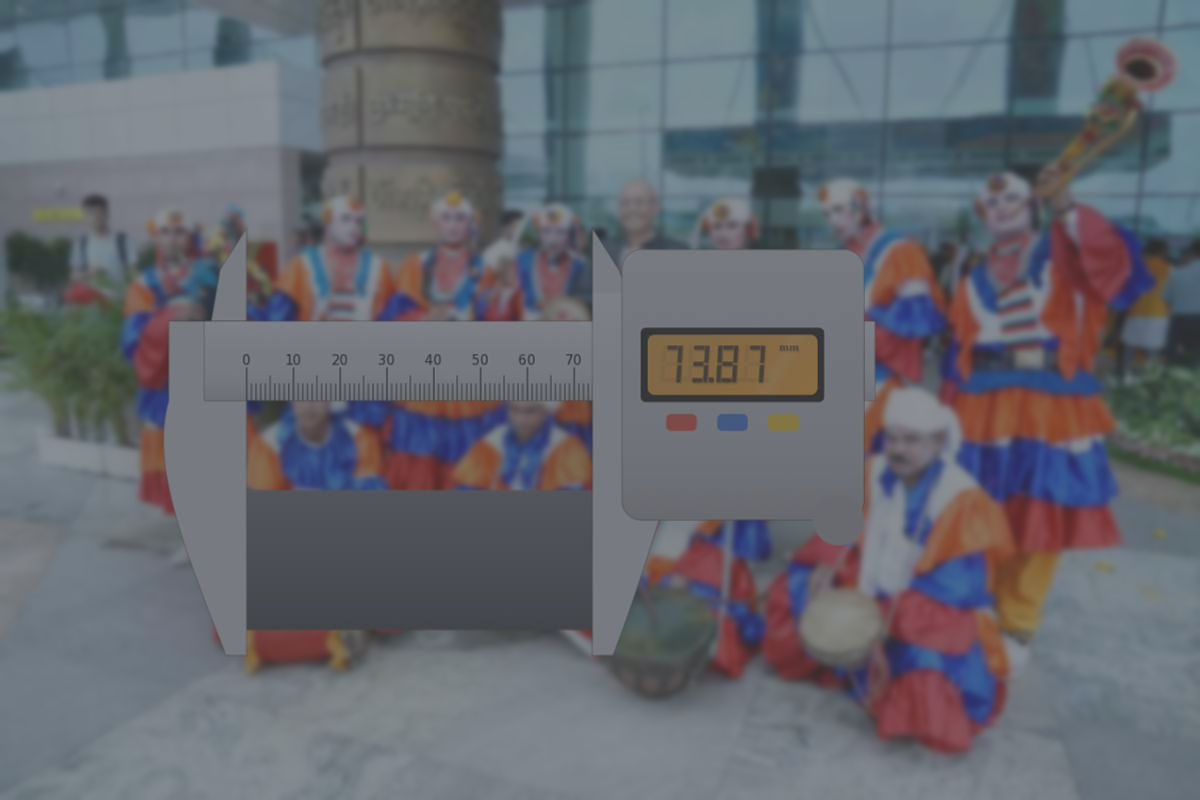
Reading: mm 73.87
